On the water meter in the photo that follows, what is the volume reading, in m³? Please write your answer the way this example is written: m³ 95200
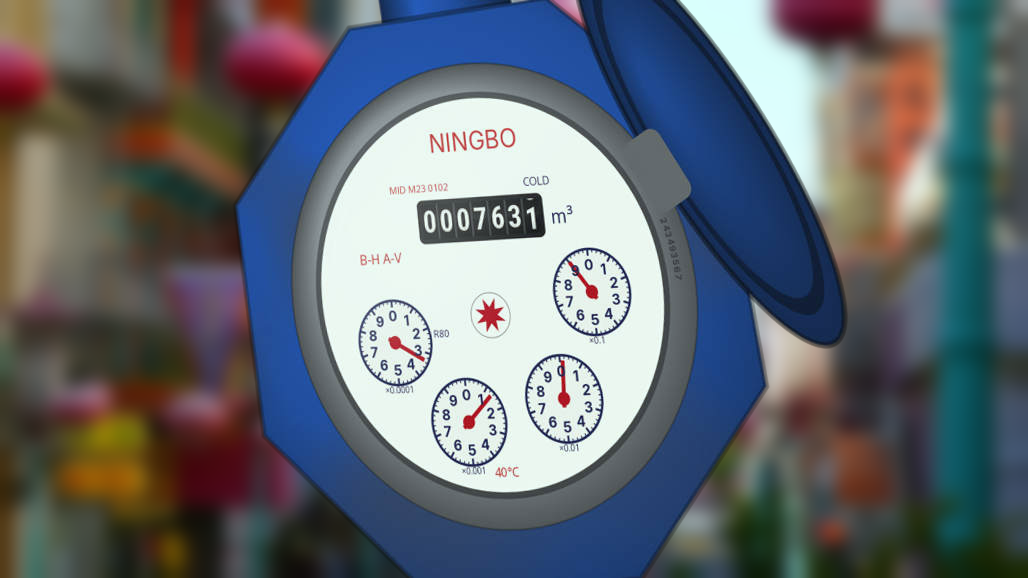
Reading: m³ 7630.9013
